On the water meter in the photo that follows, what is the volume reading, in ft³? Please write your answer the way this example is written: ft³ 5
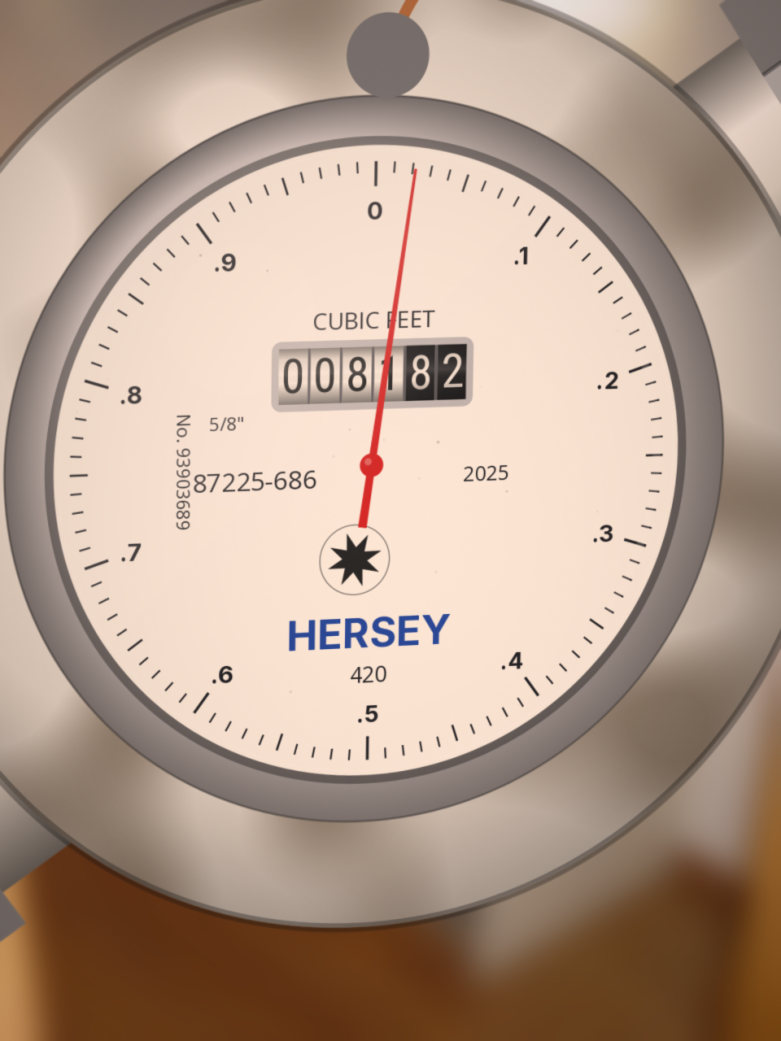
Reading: ft³ 8182.02
